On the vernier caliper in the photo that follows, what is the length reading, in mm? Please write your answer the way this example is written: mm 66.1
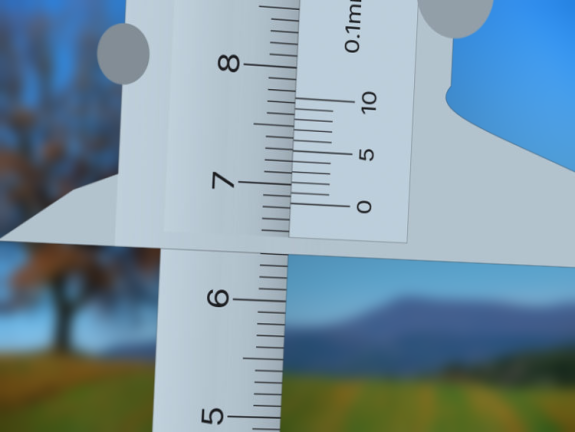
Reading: mm 68.4
